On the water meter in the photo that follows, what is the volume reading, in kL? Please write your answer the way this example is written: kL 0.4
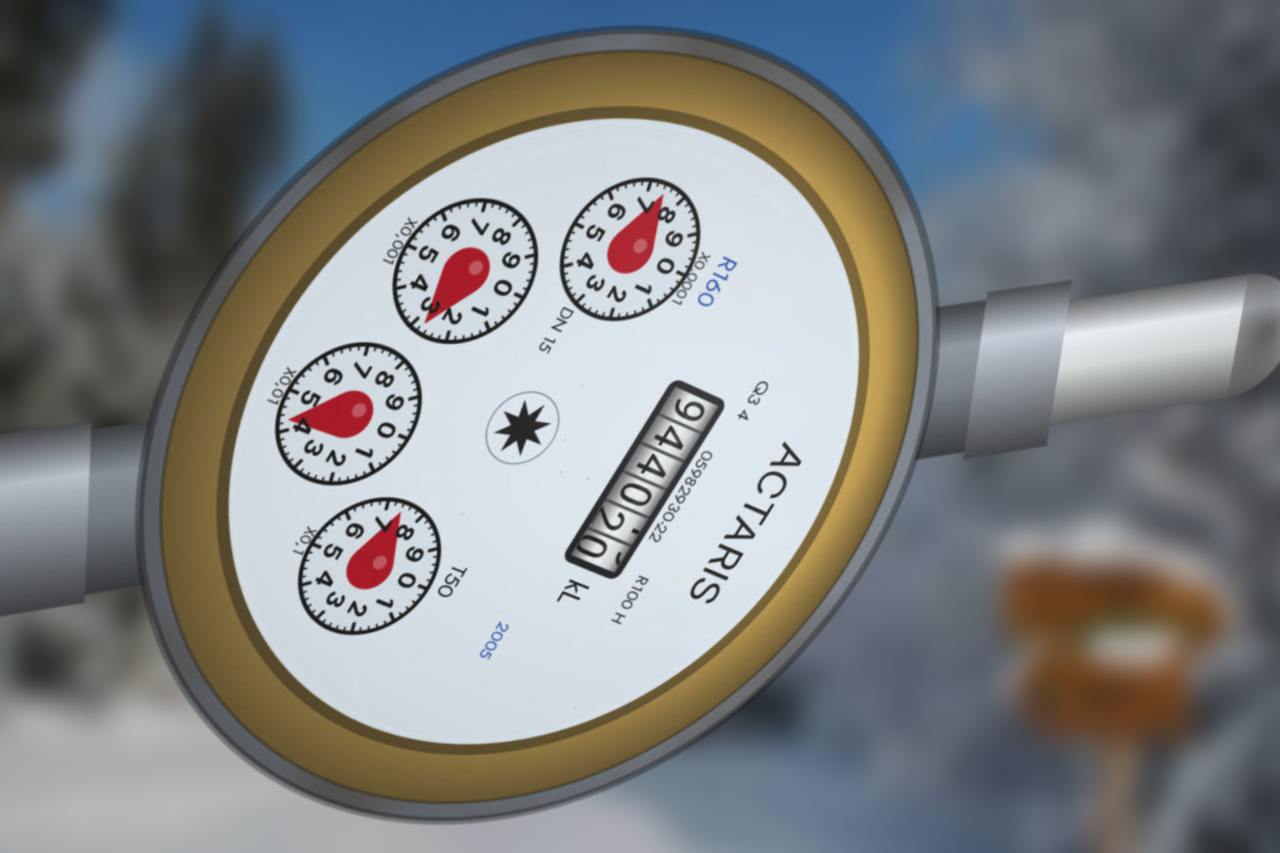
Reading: kL 944019.7427
